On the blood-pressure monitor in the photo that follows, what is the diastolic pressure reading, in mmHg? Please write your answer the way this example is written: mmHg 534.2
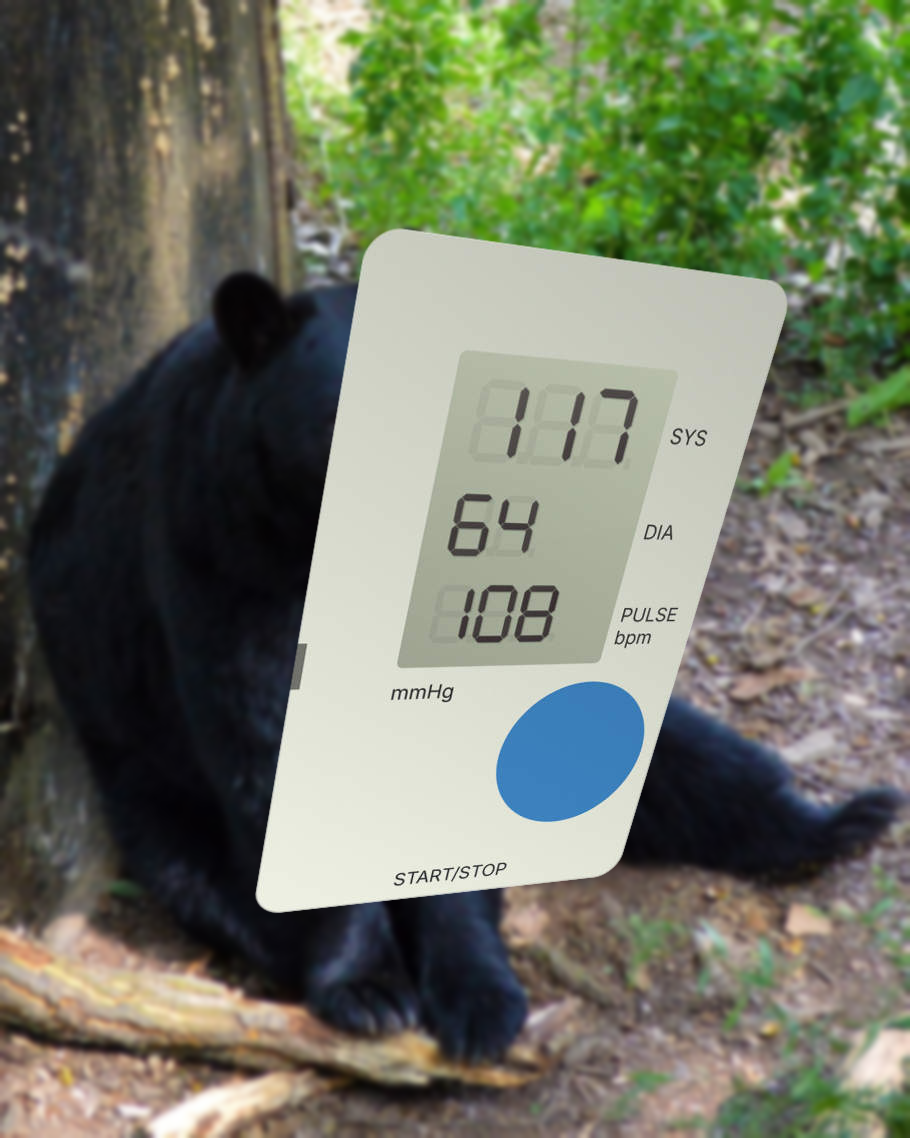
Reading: mmHg 64
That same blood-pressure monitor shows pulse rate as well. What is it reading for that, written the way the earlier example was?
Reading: bpm 108
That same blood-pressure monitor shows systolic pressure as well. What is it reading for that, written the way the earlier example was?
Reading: mmHg 117
